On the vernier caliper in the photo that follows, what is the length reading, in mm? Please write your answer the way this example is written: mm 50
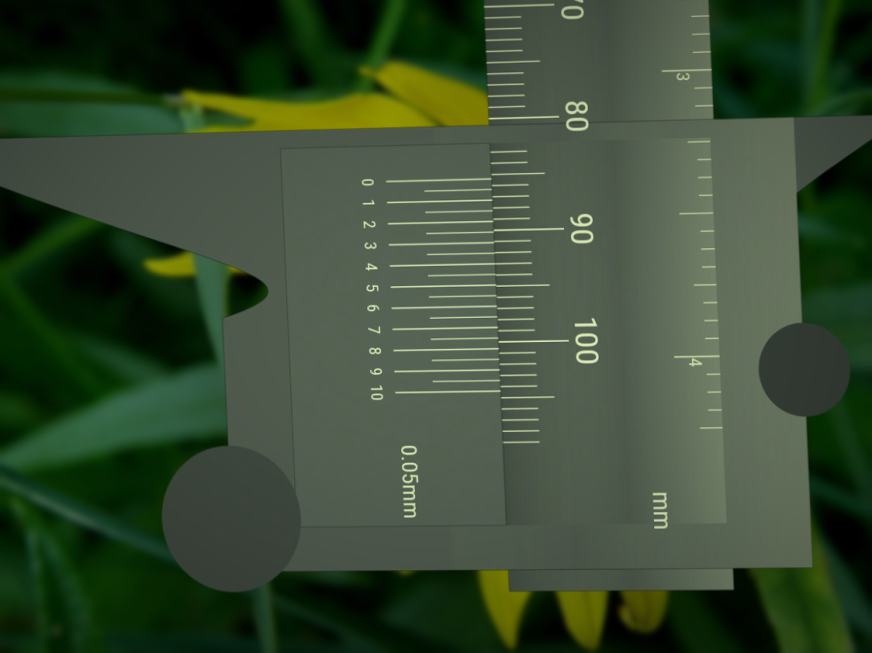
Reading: mm 85.4
